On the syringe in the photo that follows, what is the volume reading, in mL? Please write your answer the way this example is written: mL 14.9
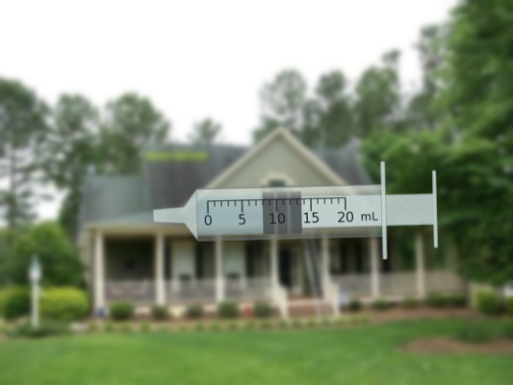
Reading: mL 8
